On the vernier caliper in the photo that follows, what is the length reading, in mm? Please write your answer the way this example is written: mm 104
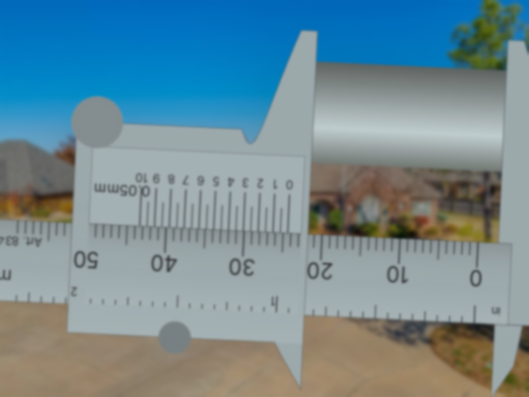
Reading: mm 24.4
